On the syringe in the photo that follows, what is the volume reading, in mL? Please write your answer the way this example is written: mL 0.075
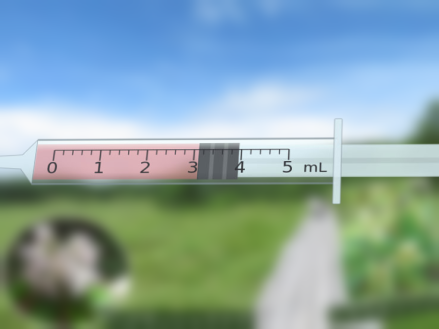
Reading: mL 3.1
